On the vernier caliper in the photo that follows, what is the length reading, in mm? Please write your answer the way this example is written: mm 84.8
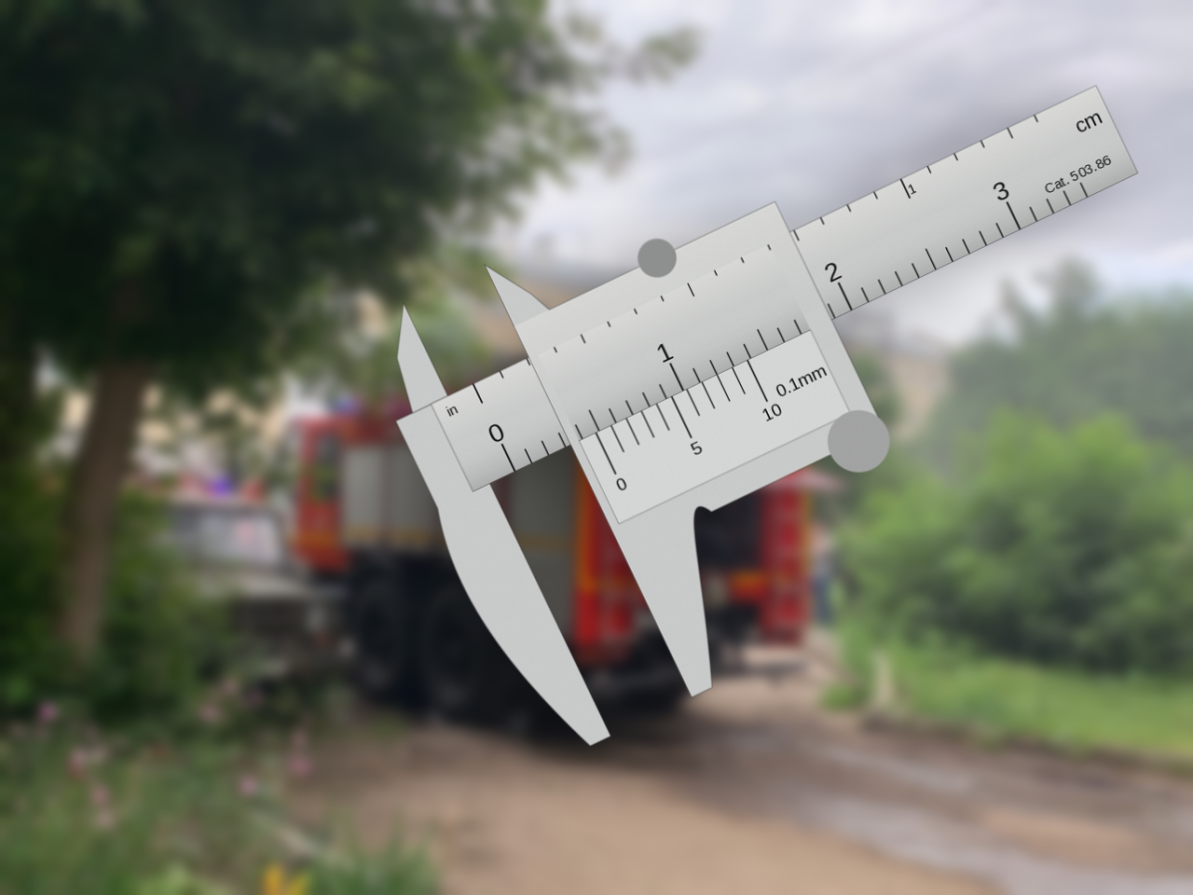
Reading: mm 4.8
